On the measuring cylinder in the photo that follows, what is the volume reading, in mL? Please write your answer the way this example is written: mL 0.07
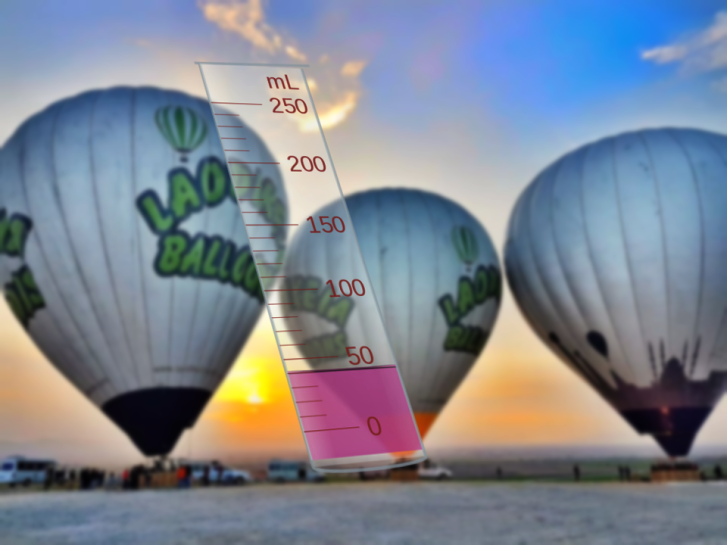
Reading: mL 40
